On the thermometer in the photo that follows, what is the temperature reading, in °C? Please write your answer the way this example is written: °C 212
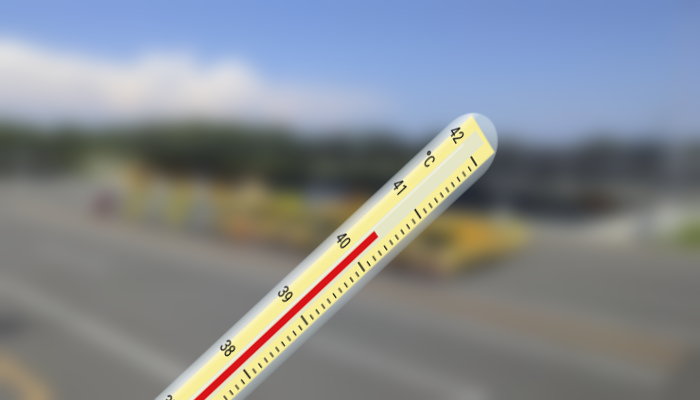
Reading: °C 40.4
